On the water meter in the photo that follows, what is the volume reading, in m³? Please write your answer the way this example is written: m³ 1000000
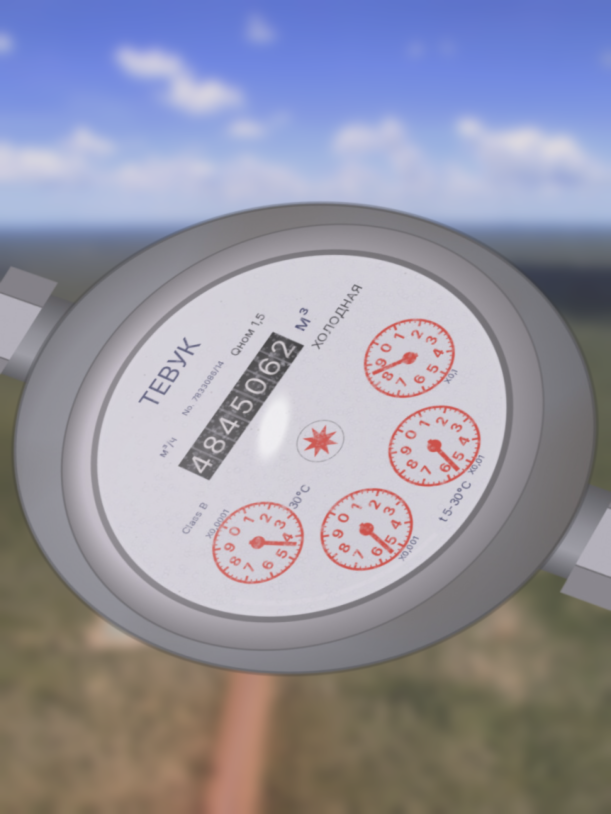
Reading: m³ 4845062.8554
